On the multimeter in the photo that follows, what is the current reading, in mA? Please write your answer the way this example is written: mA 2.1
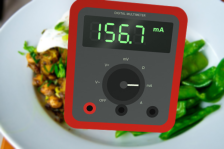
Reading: mA 156.7
